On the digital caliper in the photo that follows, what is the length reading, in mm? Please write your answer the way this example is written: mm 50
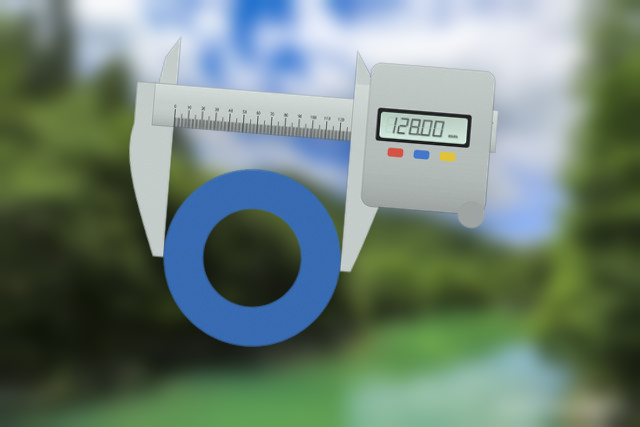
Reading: mm 128.00
